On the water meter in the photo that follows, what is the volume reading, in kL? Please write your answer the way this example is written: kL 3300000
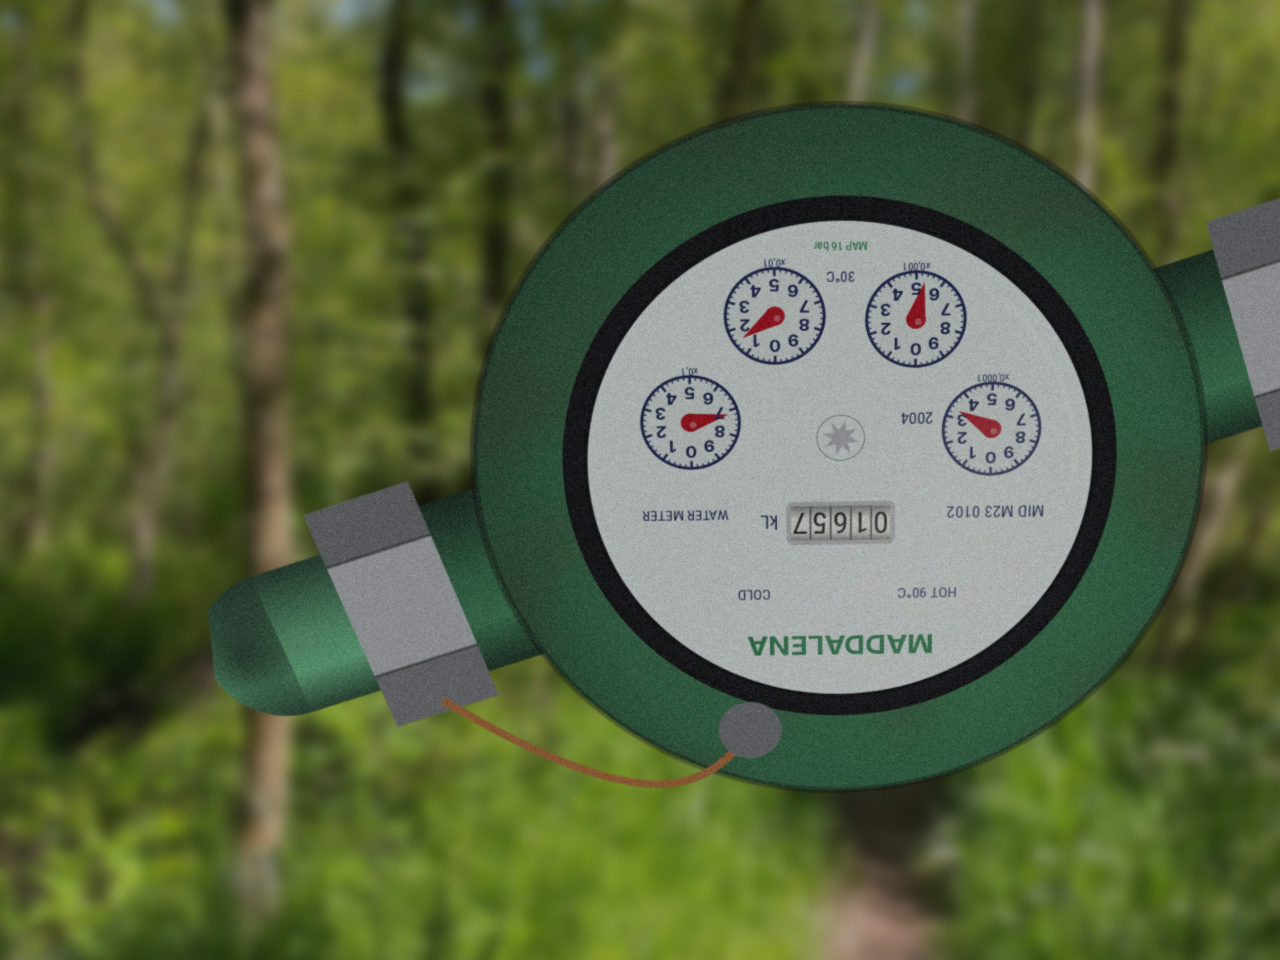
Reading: kL 1657.7153
